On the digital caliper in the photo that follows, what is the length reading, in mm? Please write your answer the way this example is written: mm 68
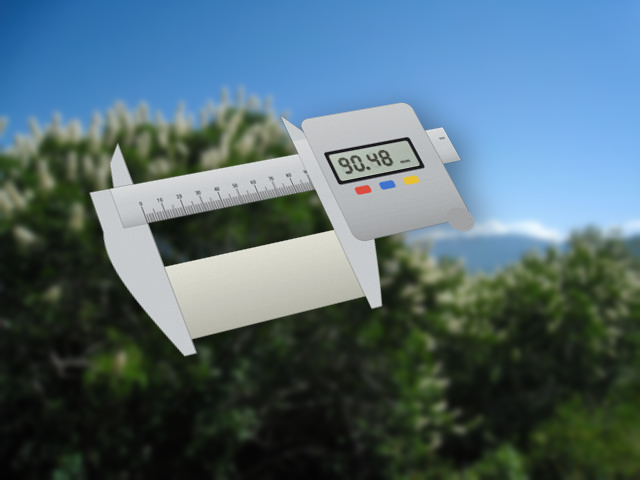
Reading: mm 90.48
